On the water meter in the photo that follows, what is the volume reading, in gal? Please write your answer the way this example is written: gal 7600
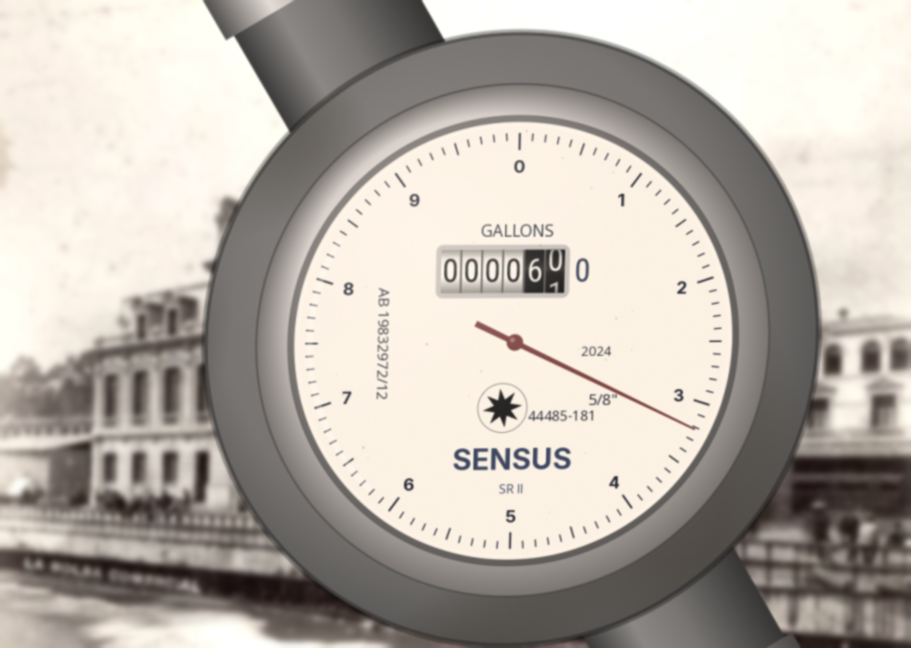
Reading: gal 603.2
